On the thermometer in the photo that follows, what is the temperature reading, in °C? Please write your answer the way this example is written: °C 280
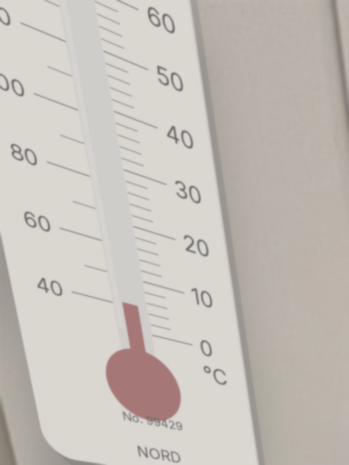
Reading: °C 5
